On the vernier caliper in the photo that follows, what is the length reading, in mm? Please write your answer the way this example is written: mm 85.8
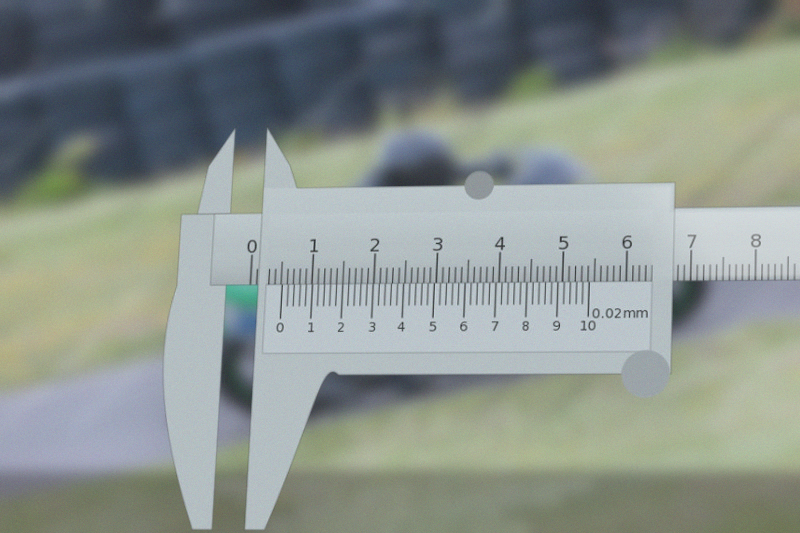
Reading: mm 5.2
